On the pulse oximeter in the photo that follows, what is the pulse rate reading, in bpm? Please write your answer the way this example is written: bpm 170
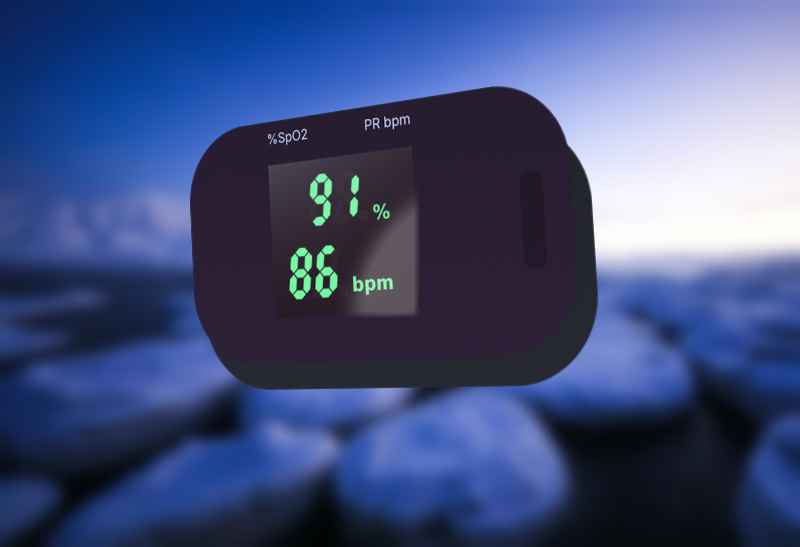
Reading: bpm 86
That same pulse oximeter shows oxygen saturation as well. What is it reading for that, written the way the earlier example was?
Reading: % 91
